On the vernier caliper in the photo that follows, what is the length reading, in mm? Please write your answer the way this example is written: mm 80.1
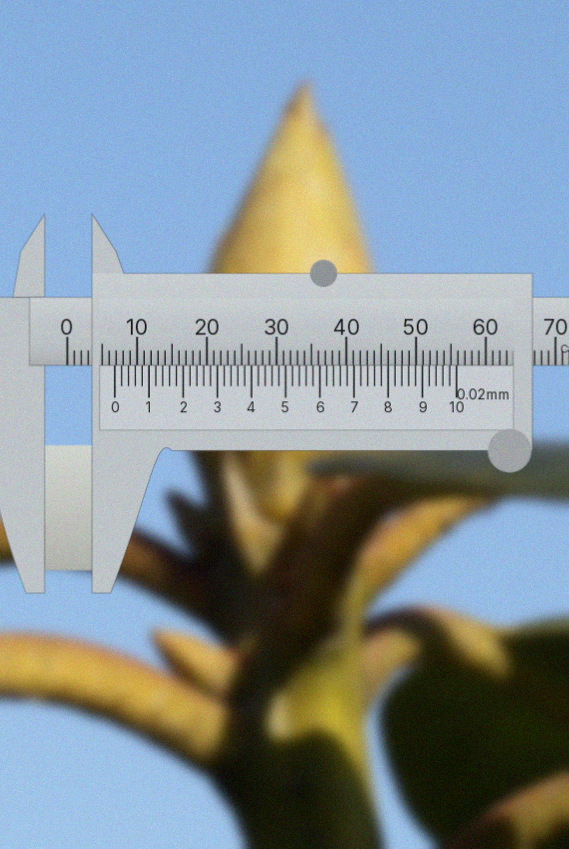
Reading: mm 6.8
